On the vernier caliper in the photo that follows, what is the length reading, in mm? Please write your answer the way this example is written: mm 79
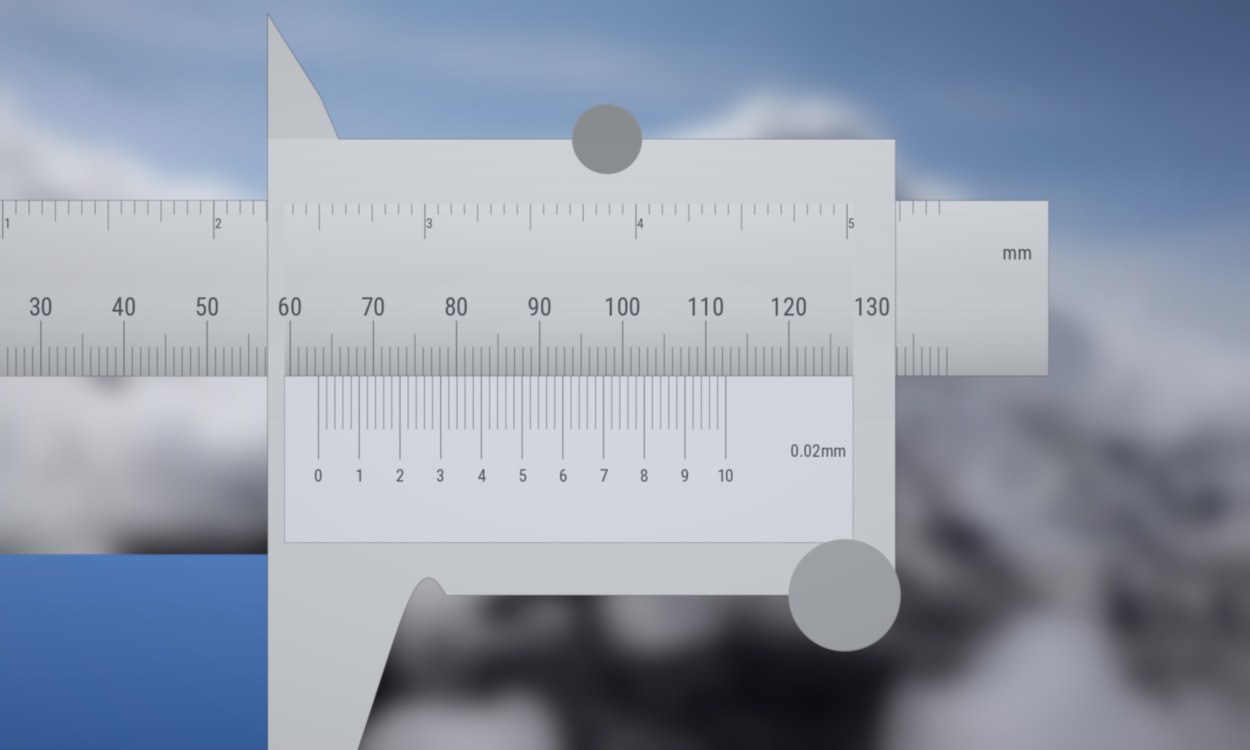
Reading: mm 63.4
